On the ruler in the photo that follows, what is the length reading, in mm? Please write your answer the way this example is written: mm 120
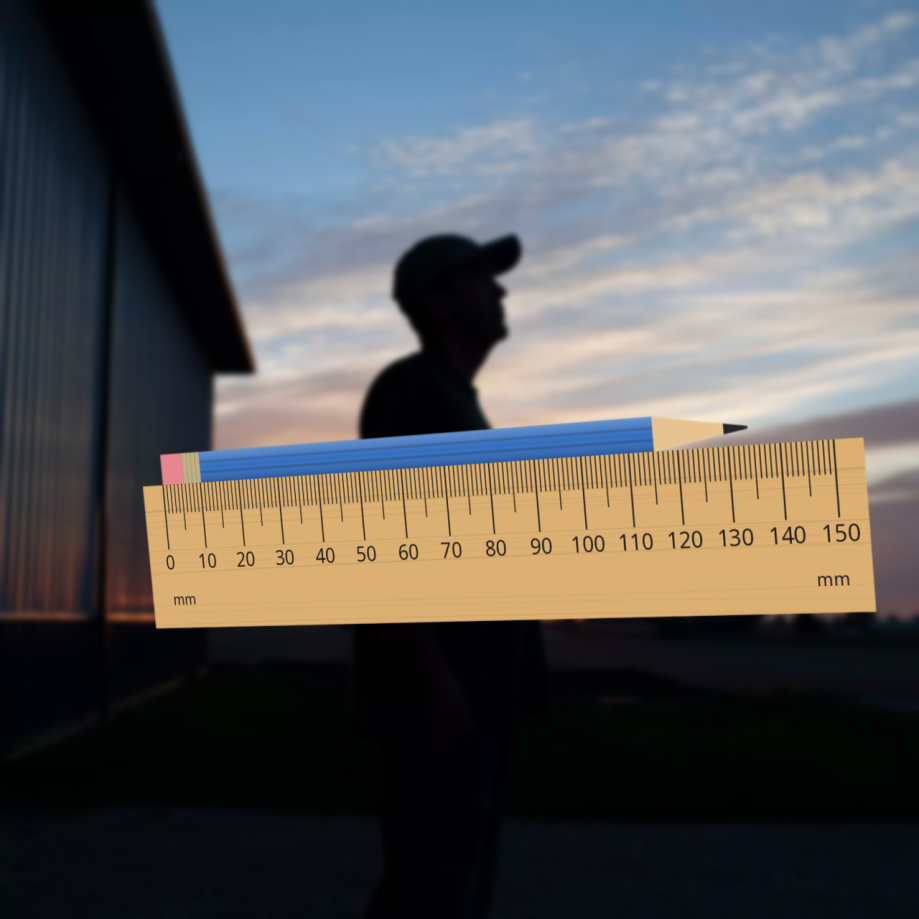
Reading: mm 134
